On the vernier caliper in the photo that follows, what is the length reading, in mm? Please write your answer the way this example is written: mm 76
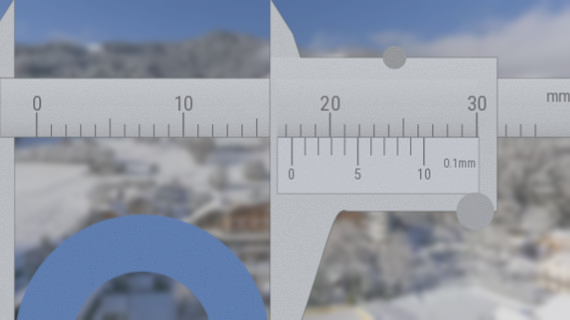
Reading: mm 17.4
